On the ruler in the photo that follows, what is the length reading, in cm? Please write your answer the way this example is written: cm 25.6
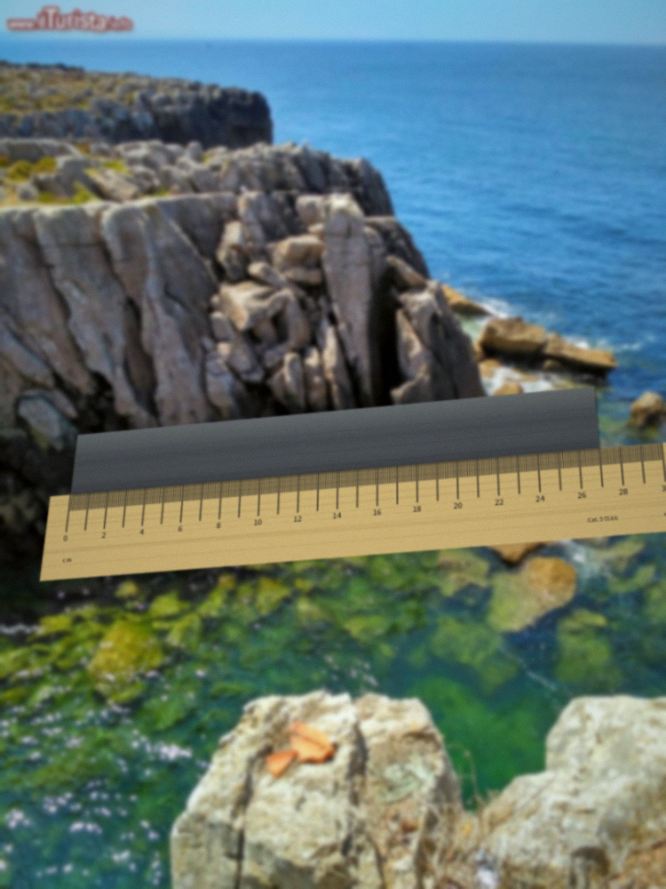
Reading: cm 27
